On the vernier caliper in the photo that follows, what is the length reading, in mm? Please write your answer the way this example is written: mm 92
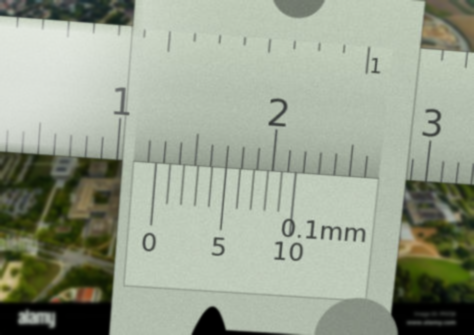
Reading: mm 12.5
